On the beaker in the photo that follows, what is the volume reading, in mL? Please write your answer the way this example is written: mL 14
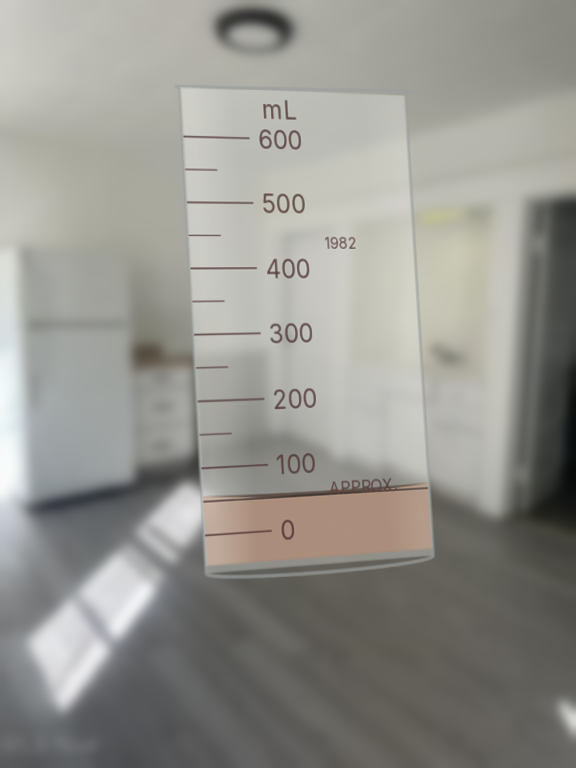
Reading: mL 50
